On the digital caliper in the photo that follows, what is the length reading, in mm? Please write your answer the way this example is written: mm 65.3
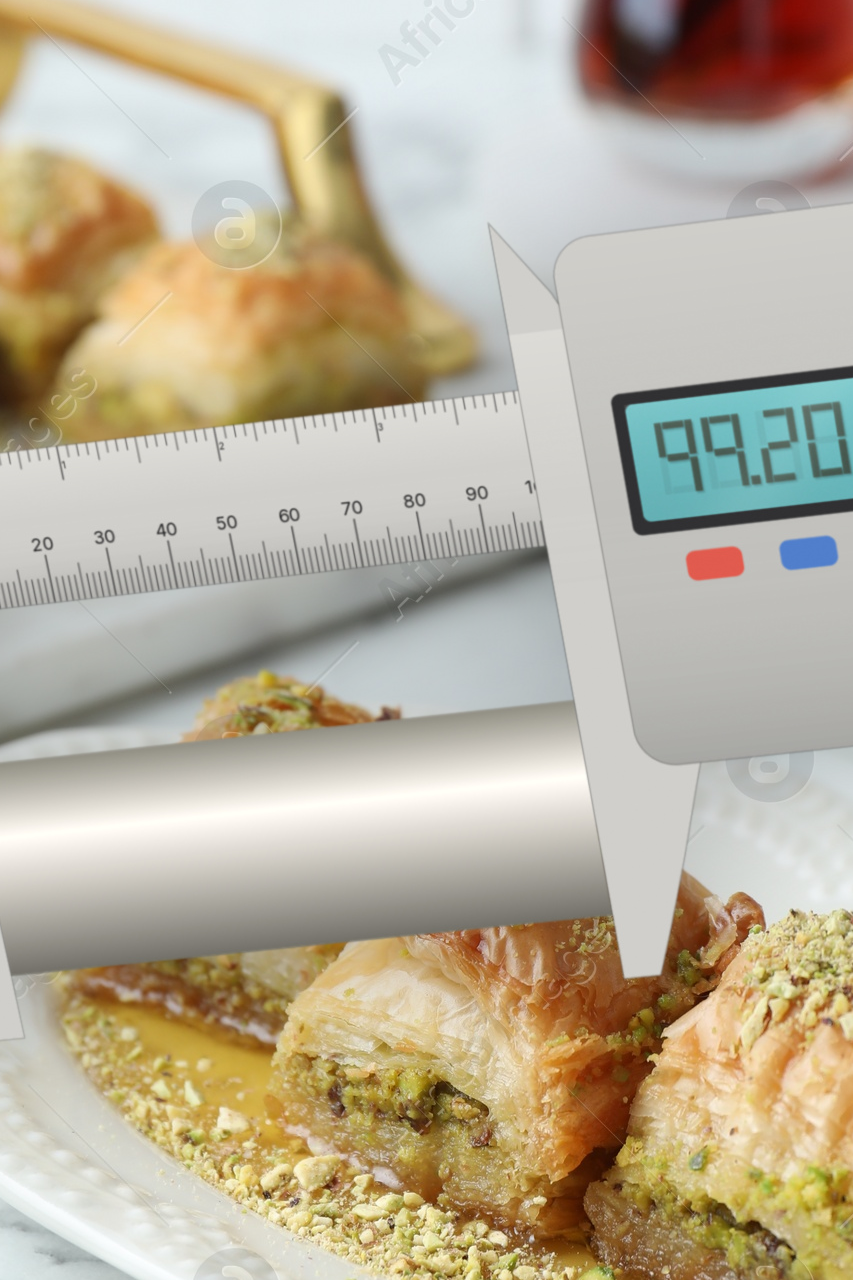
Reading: mm 99.20
